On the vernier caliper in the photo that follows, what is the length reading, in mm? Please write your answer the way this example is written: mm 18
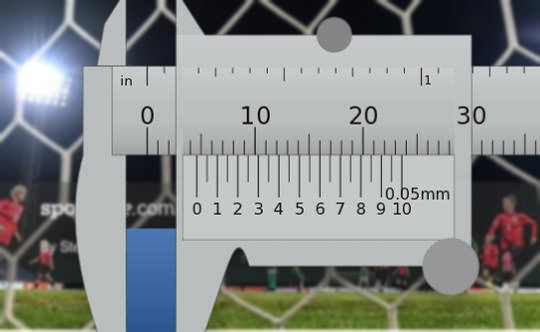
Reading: mm 4.6
